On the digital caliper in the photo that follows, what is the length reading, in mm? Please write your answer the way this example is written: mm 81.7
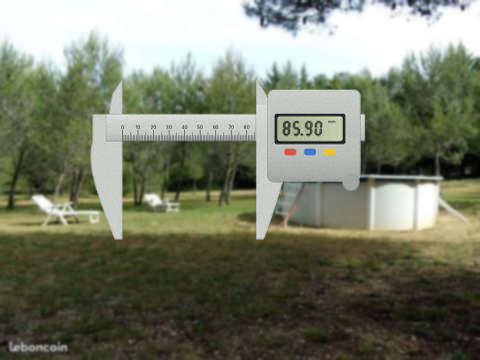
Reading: mm 85.90
